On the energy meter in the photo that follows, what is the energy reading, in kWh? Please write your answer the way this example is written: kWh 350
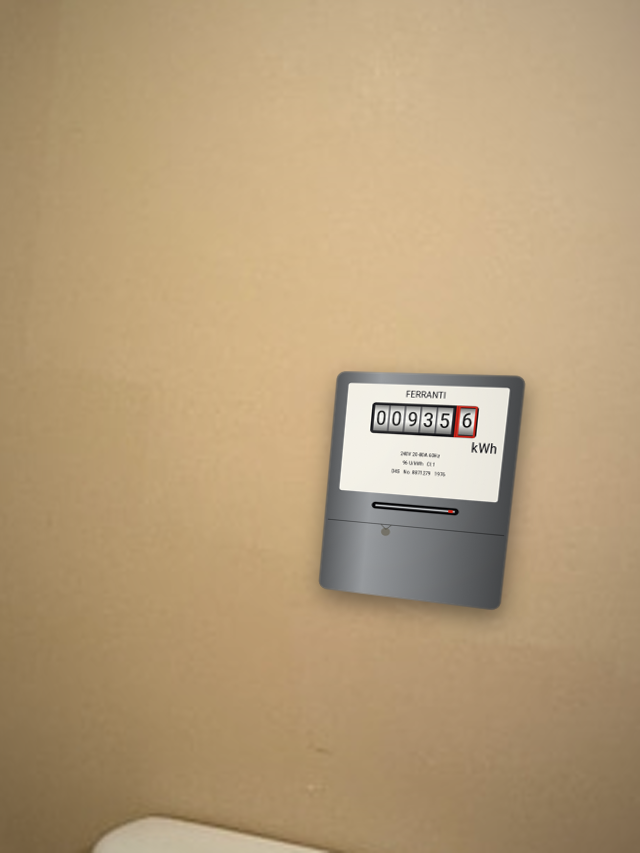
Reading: kWh 935.6
